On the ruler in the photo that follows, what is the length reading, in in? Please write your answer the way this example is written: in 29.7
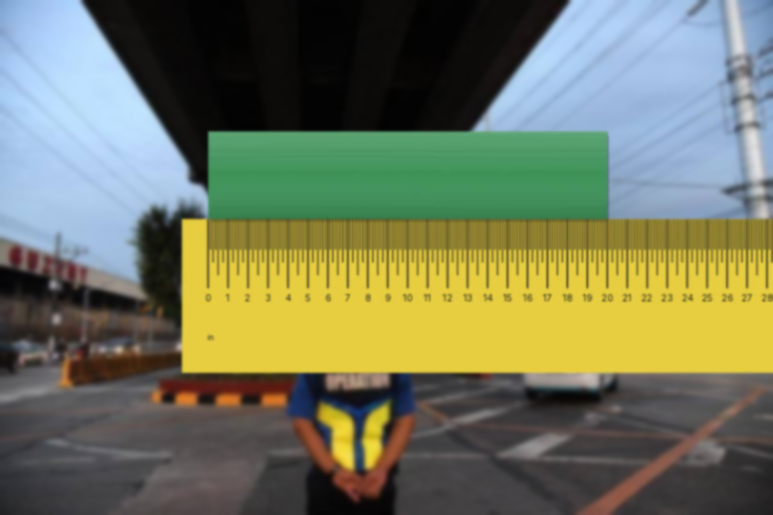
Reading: in 20
